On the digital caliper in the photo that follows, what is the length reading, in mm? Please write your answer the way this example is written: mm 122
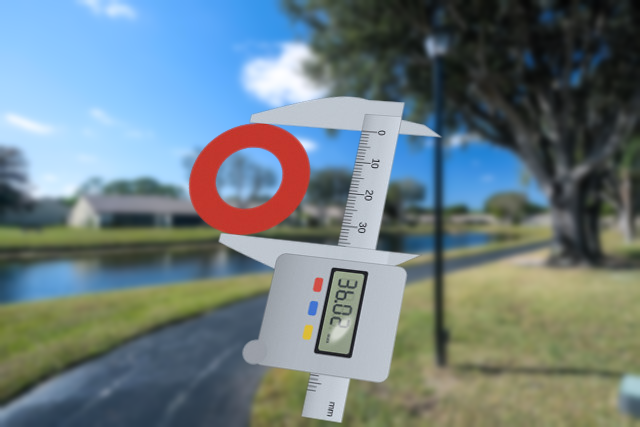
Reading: mm 36.02
